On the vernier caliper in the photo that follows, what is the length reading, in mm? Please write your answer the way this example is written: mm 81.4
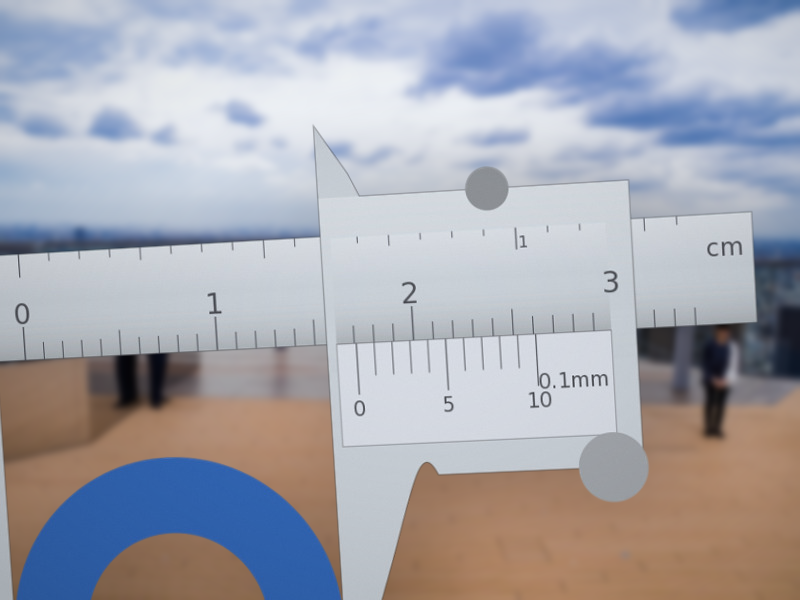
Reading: mm 17.1
